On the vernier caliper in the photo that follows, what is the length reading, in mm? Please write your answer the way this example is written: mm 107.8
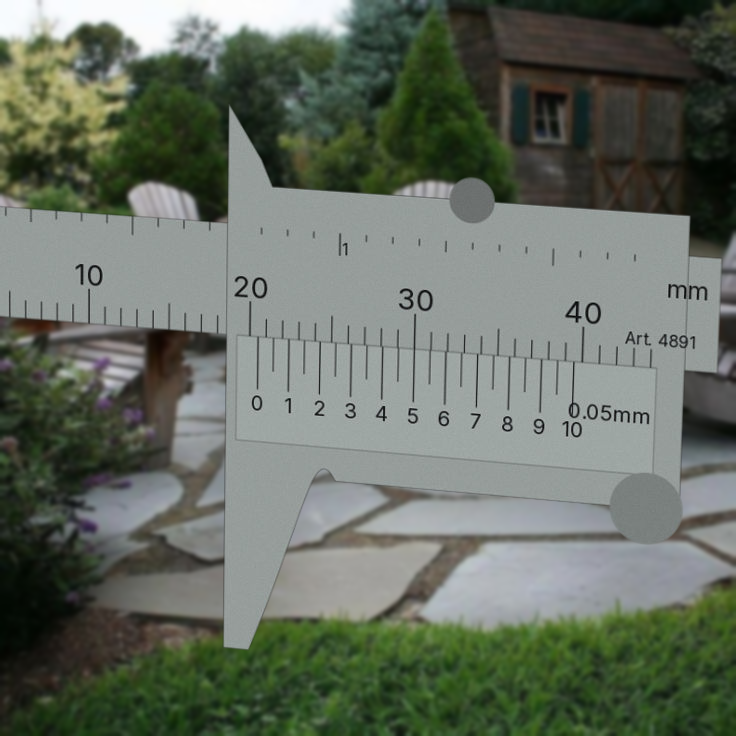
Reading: mm 20.5
